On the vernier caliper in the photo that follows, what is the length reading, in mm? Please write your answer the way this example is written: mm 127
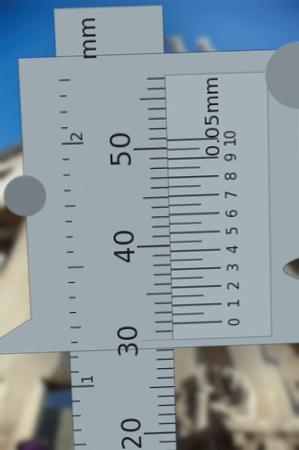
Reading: mm 31.8
